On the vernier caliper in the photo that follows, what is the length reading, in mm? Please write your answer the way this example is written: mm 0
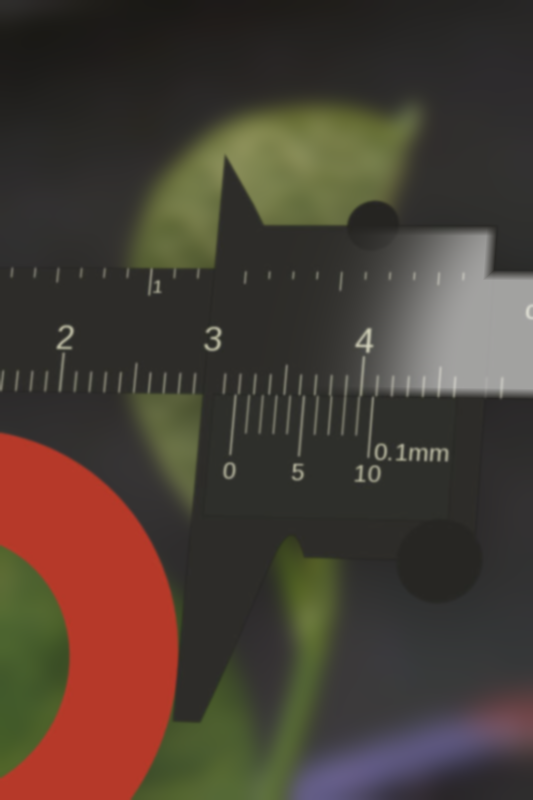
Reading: mm 31.8
